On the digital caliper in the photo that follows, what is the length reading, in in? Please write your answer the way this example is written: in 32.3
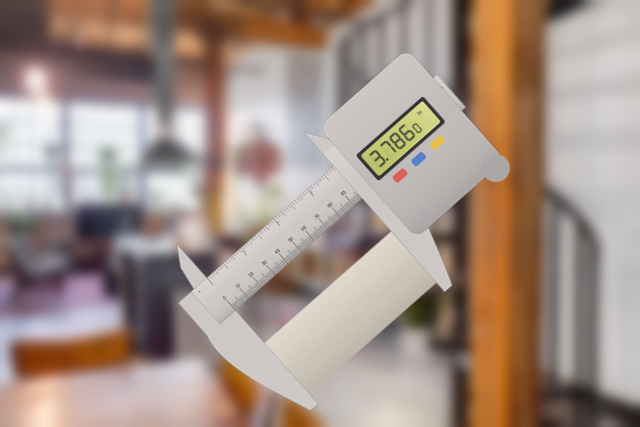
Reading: in 3.7860
